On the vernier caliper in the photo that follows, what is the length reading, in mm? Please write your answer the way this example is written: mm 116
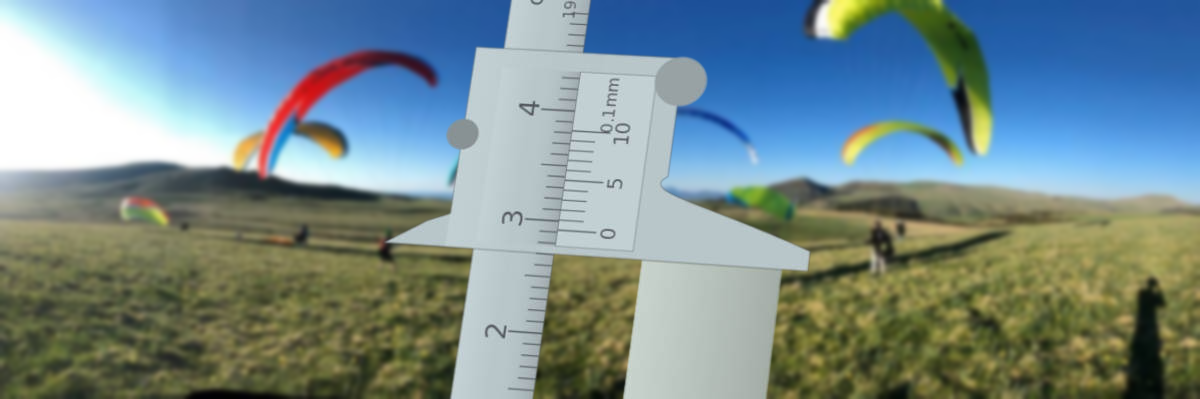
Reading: mm 29.2
